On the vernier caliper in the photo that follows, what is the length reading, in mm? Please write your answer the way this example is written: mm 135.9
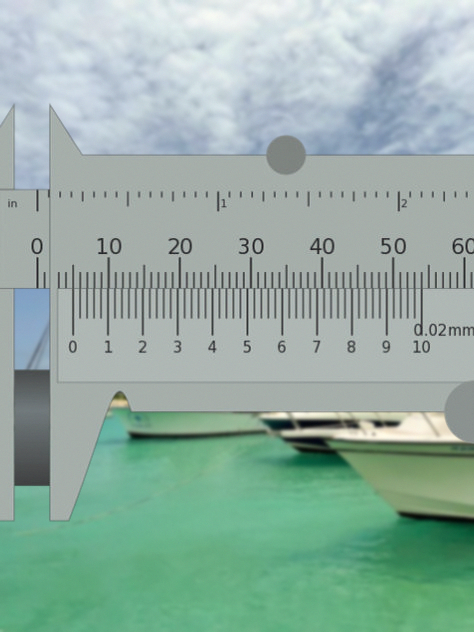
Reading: mm 5.0
